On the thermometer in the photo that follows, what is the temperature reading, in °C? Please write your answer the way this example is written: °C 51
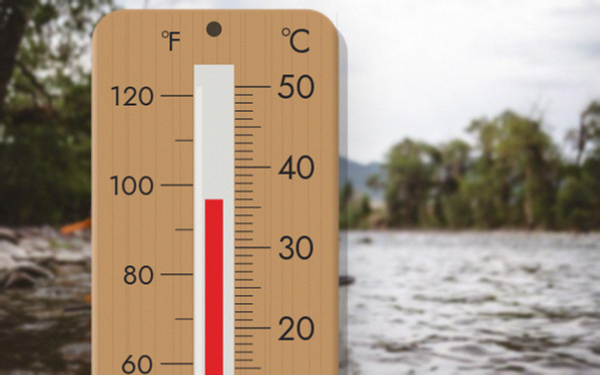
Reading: °C 36
